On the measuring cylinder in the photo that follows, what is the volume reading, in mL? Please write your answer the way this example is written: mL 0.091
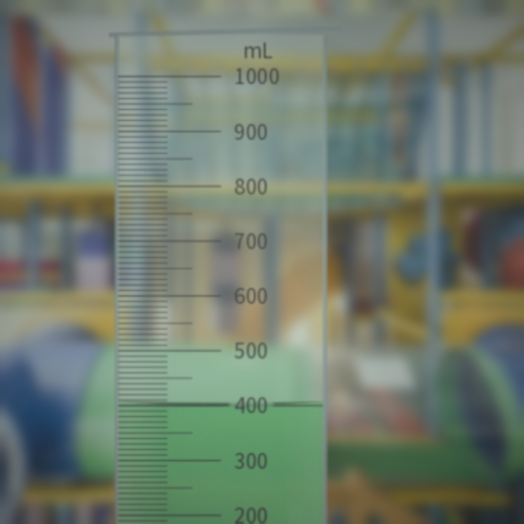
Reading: mL 400
